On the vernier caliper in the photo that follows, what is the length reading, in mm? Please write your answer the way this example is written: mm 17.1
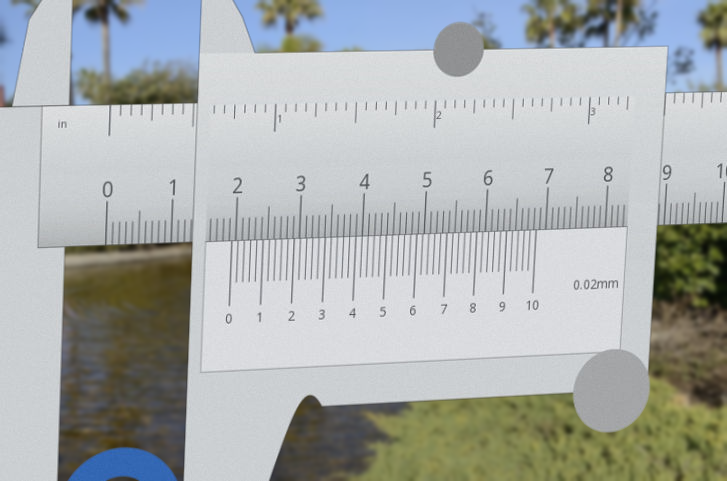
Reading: mm 19.4
